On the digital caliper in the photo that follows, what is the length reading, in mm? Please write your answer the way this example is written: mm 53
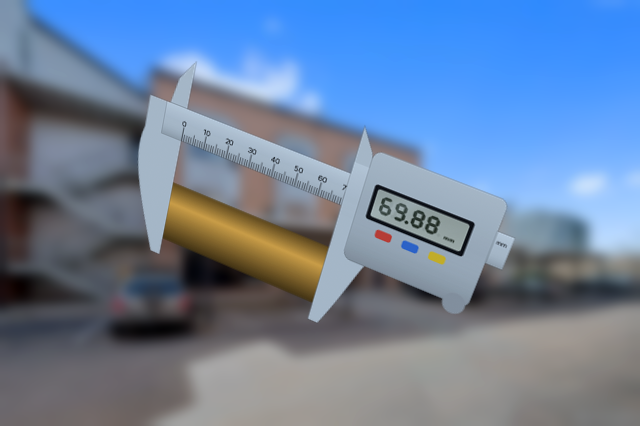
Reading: mm 69.88
